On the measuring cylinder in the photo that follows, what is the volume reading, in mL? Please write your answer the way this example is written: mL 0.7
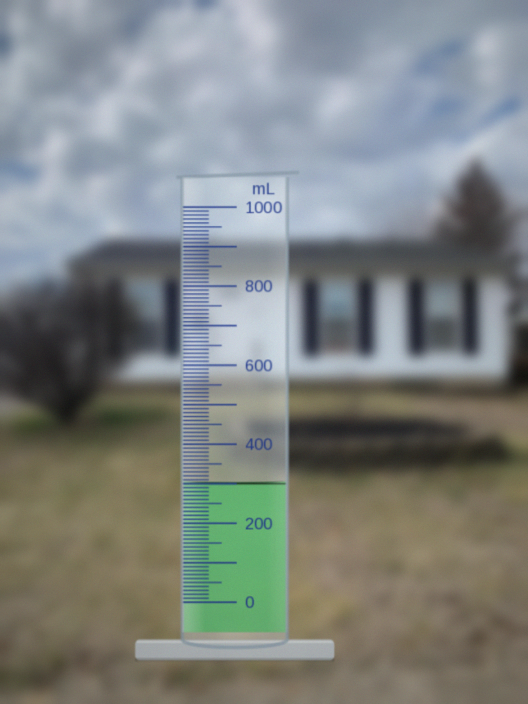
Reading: mL 300
